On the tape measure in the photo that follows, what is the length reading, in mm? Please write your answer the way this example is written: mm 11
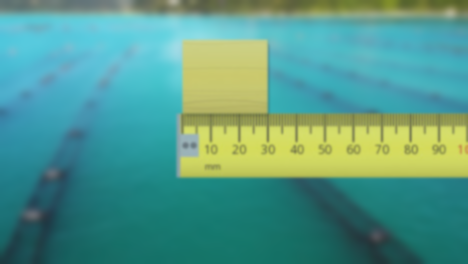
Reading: mm 30
